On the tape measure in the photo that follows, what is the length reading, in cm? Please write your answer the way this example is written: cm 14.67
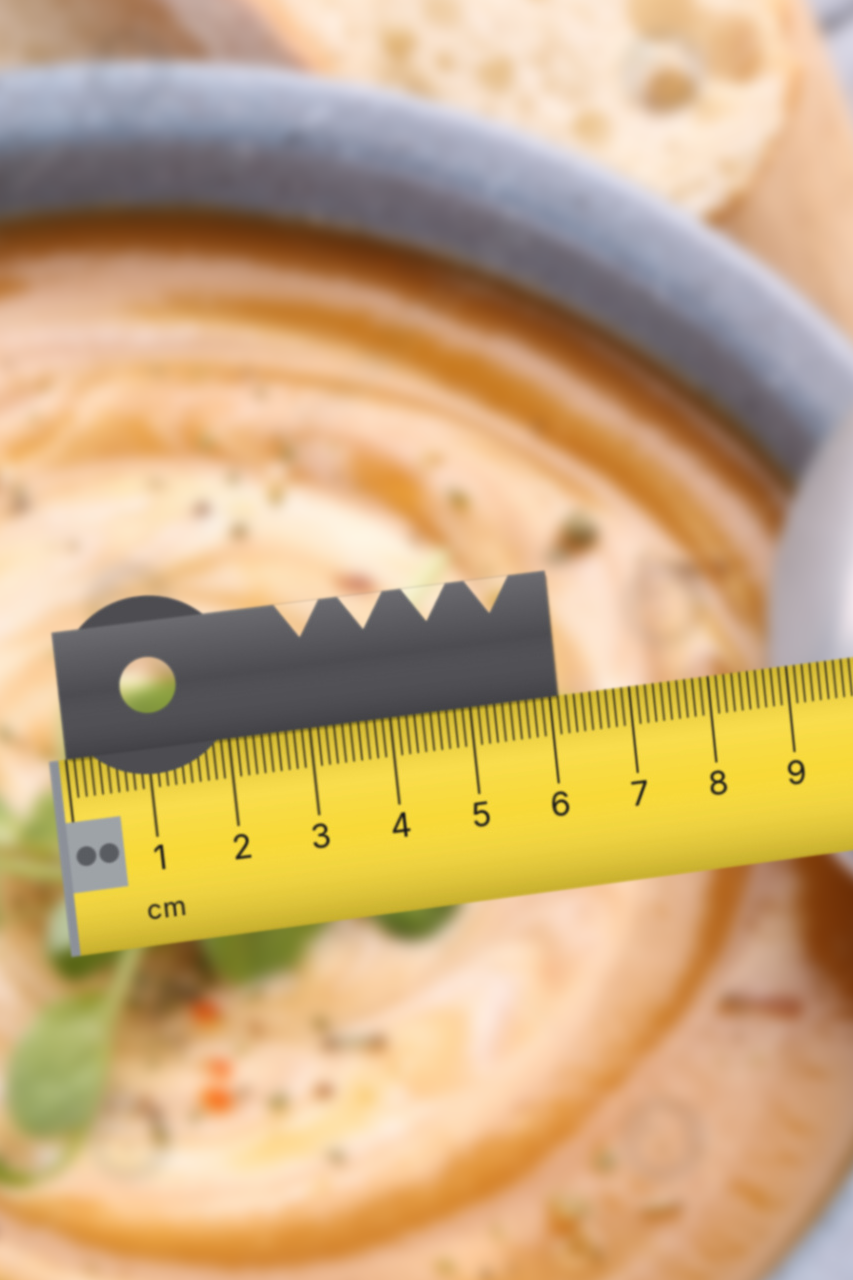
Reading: cm 6.1
